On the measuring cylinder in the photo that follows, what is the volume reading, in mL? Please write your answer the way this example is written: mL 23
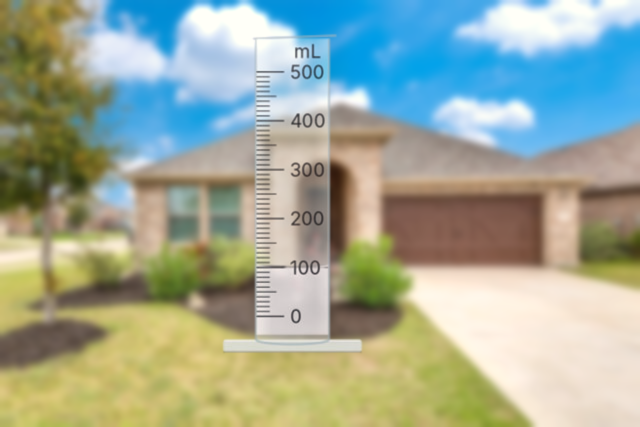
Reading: mL 100
